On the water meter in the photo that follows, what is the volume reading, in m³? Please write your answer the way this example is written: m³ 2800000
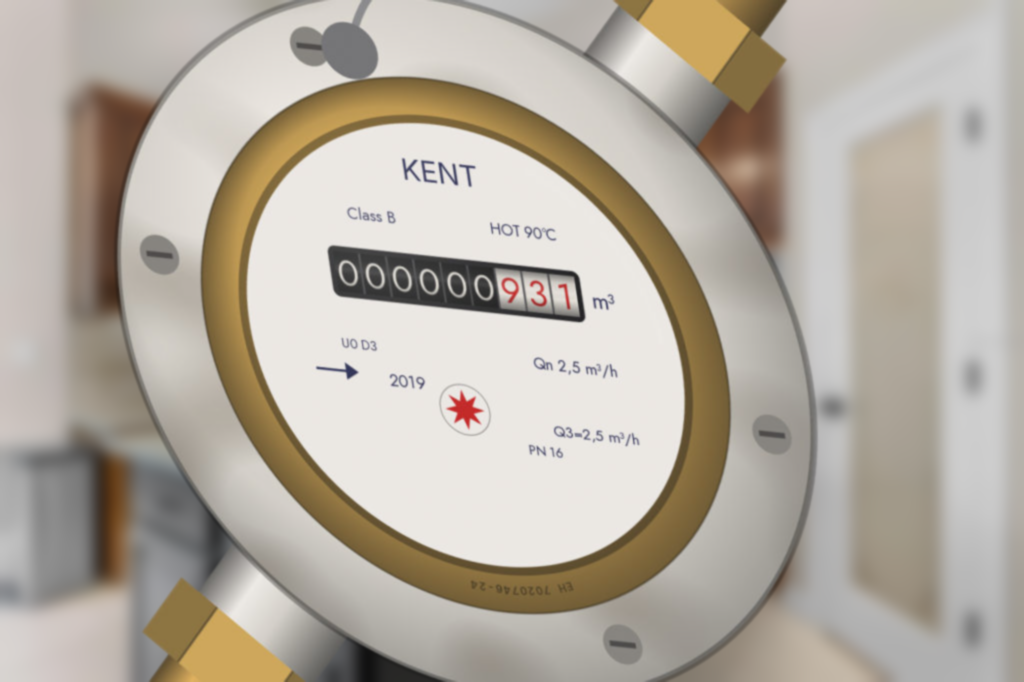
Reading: m³ 0.931
